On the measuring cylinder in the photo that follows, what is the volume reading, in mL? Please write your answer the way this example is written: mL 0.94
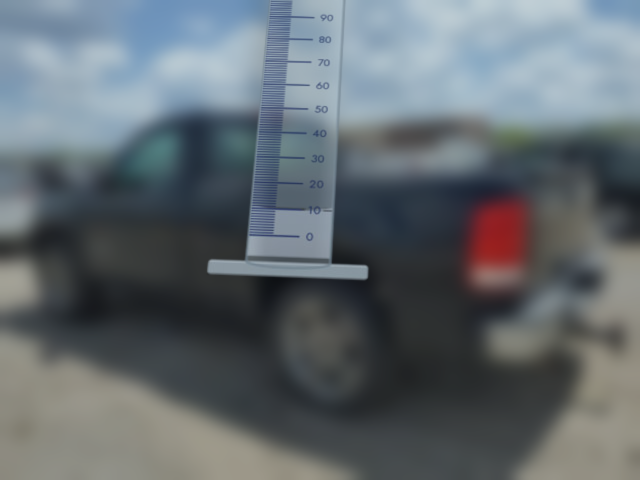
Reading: mL 10
